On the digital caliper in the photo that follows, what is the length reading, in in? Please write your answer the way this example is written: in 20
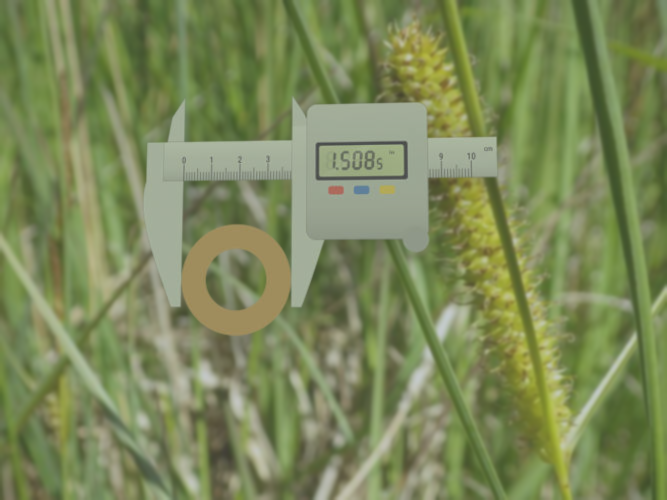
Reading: in 1.5085
